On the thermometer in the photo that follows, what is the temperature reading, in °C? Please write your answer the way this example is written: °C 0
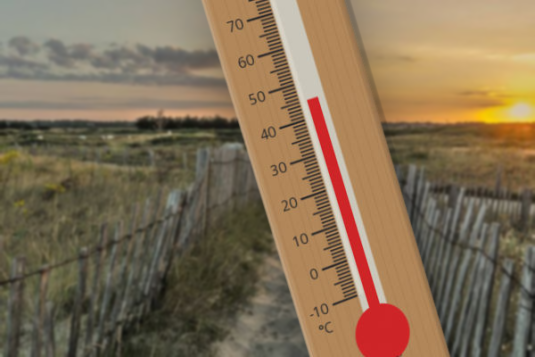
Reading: °C 45
